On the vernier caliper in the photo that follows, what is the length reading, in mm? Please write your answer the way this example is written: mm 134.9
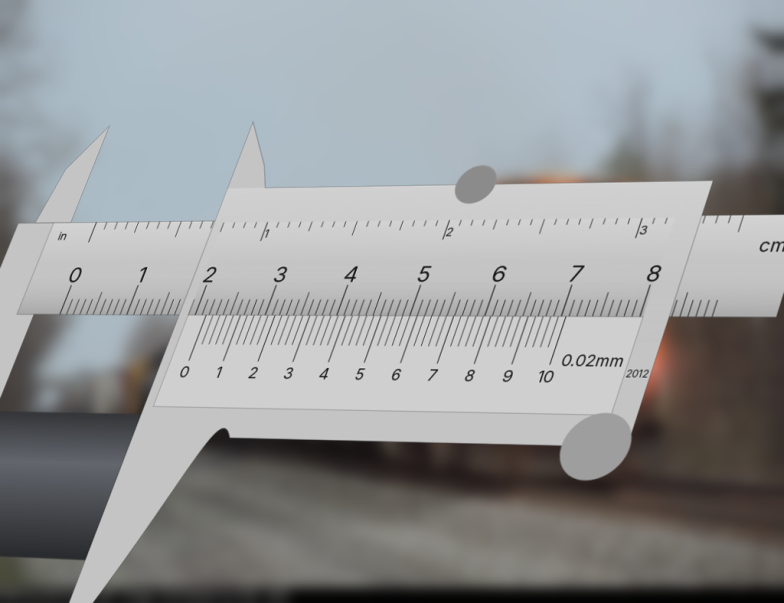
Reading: mm 21.6
